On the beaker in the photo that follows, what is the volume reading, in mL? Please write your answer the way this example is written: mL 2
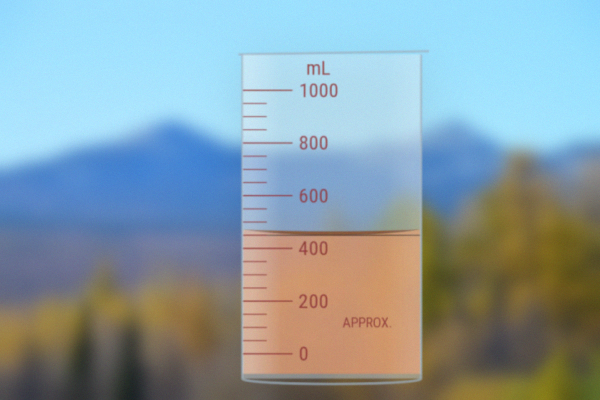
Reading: mL 450
